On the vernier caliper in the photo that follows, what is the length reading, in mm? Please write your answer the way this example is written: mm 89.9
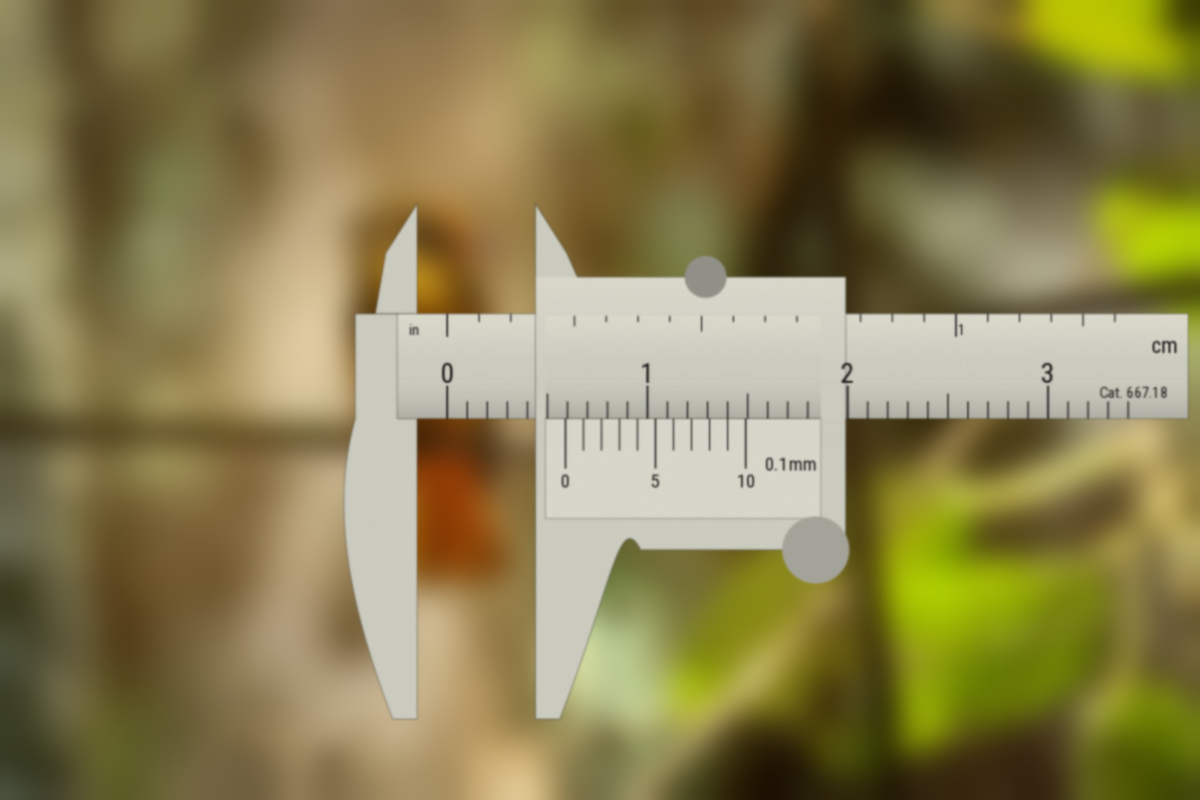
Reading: mm 5.9
